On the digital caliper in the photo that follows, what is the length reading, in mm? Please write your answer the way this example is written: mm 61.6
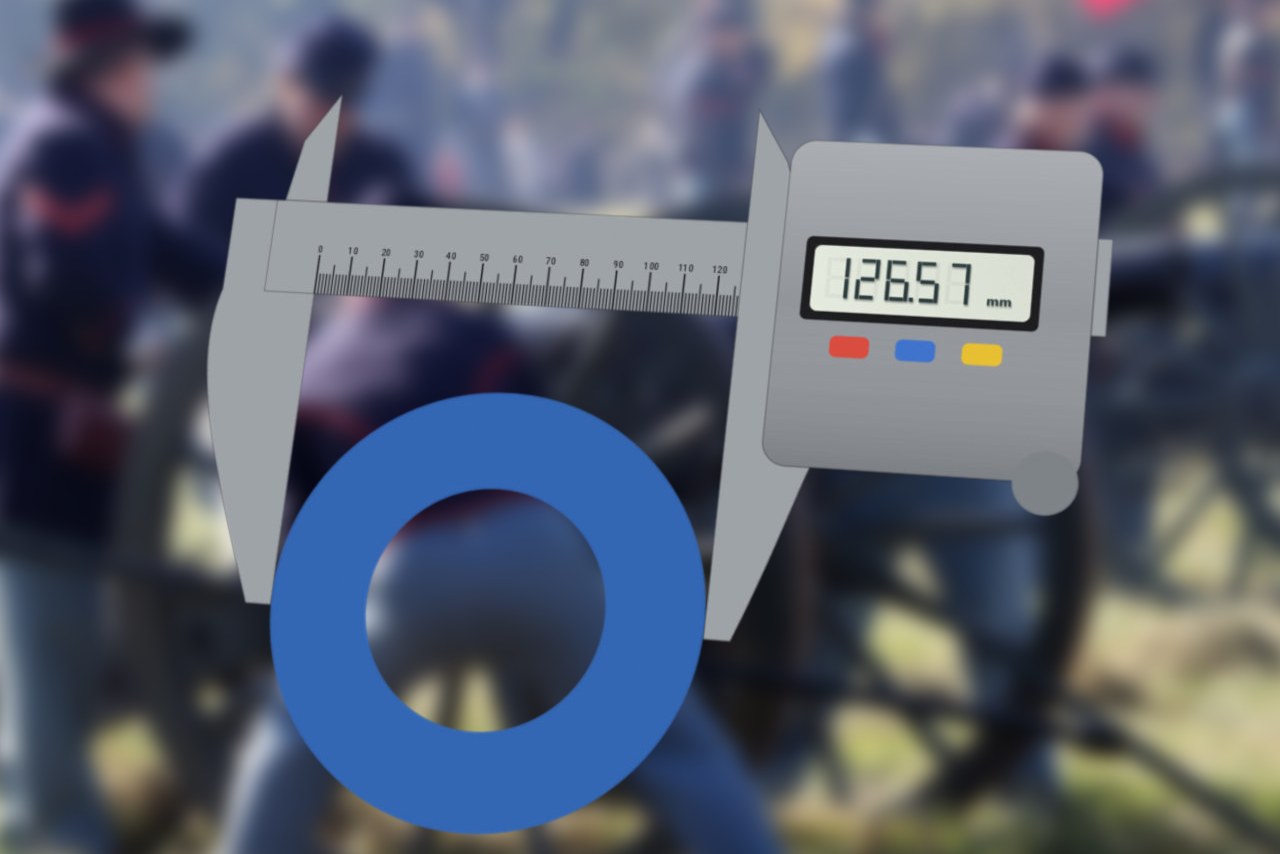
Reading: mm 126.57
